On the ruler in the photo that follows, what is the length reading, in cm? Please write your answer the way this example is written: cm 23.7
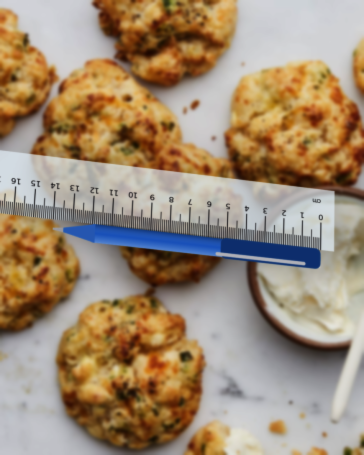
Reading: cm 14
